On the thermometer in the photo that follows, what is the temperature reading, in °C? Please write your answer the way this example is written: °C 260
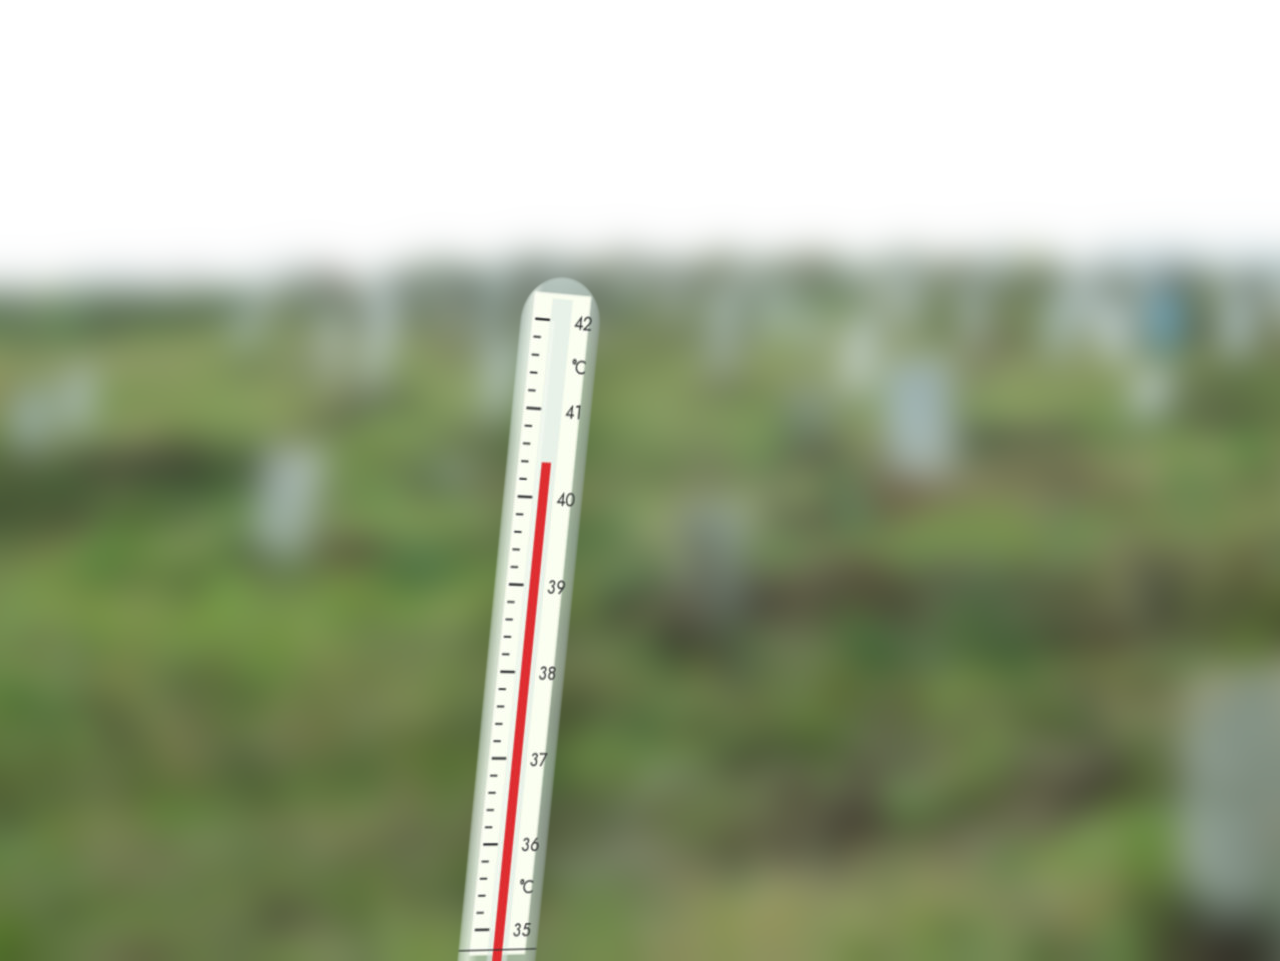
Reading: °C 40.4
